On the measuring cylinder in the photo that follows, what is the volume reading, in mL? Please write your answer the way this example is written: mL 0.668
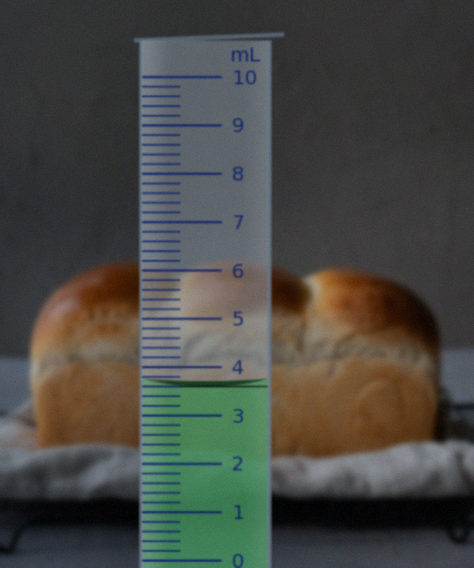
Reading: mL 3.6
